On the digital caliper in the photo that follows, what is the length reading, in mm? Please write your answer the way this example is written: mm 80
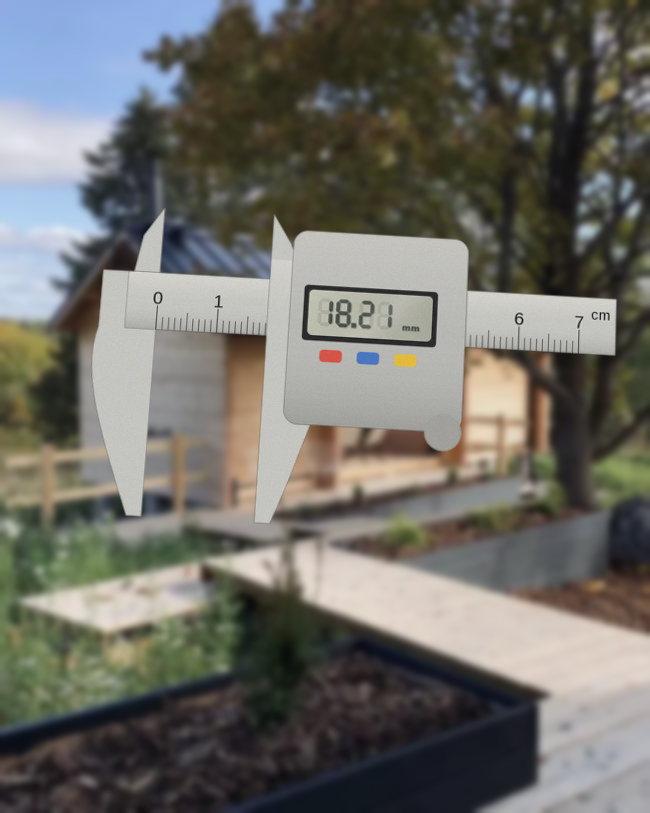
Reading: mm 18.21
